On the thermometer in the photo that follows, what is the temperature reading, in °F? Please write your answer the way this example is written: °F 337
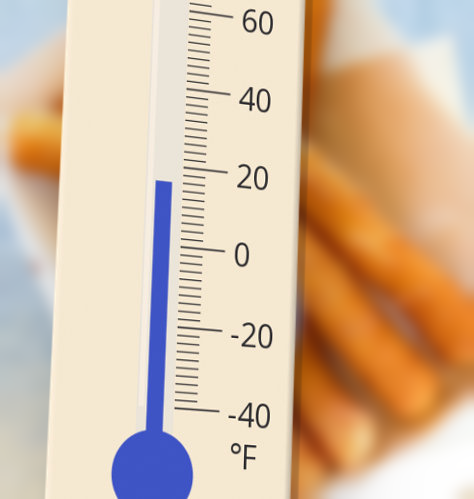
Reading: °F 16
